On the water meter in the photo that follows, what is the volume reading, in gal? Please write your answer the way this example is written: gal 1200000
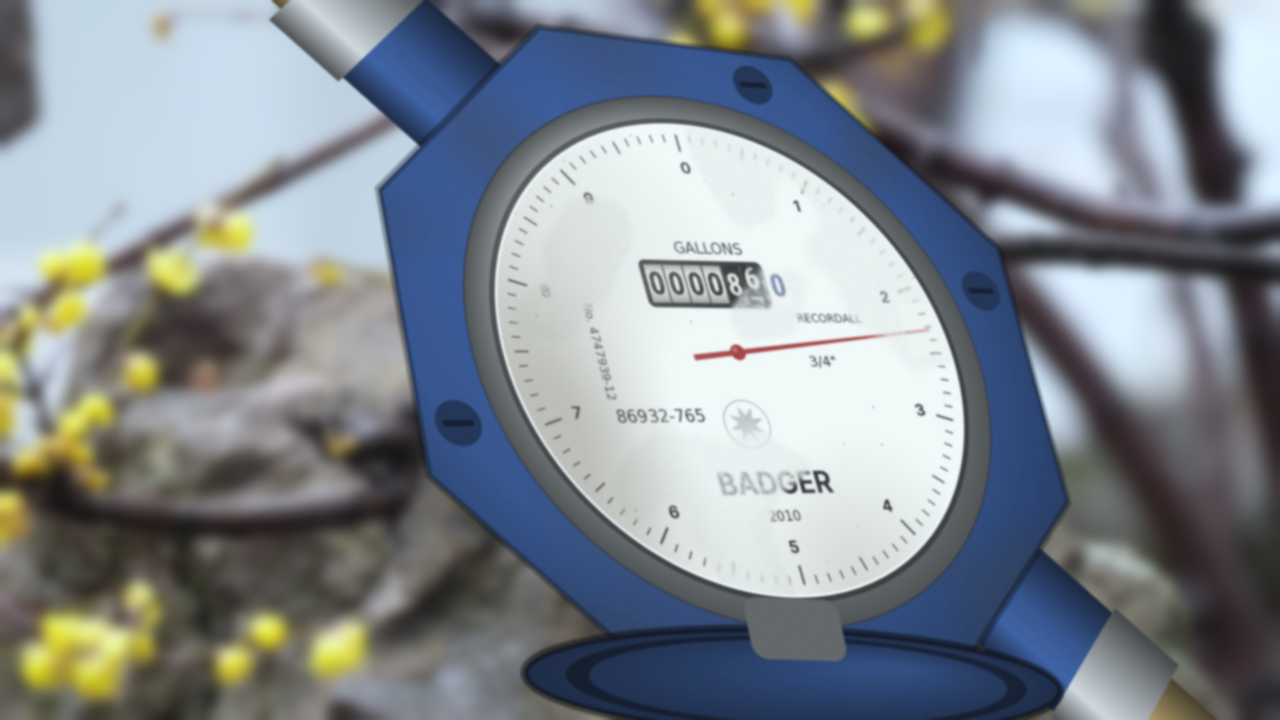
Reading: gal 862.3
